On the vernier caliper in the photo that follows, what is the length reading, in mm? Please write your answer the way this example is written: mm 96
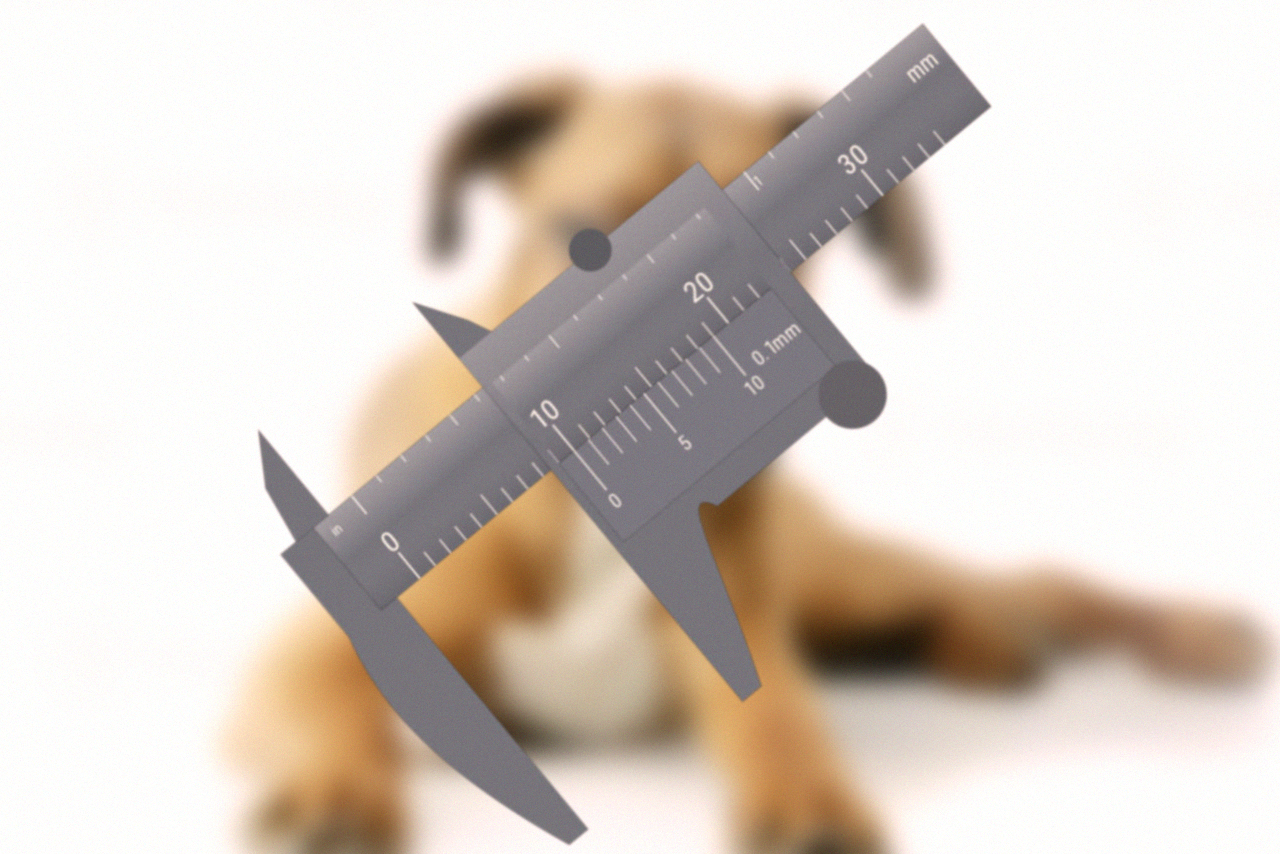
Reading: mm 10.0
